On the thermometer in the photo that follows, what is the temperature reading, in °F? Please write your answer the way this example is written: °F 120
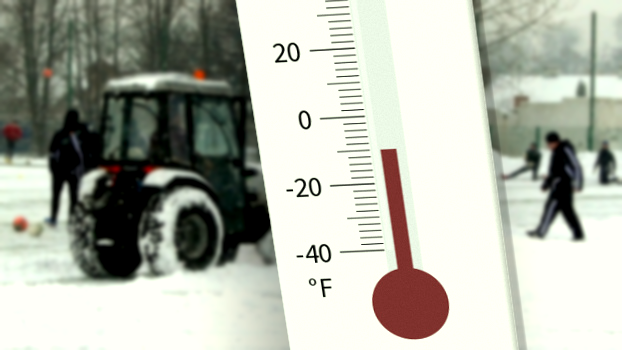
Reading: °F -10
